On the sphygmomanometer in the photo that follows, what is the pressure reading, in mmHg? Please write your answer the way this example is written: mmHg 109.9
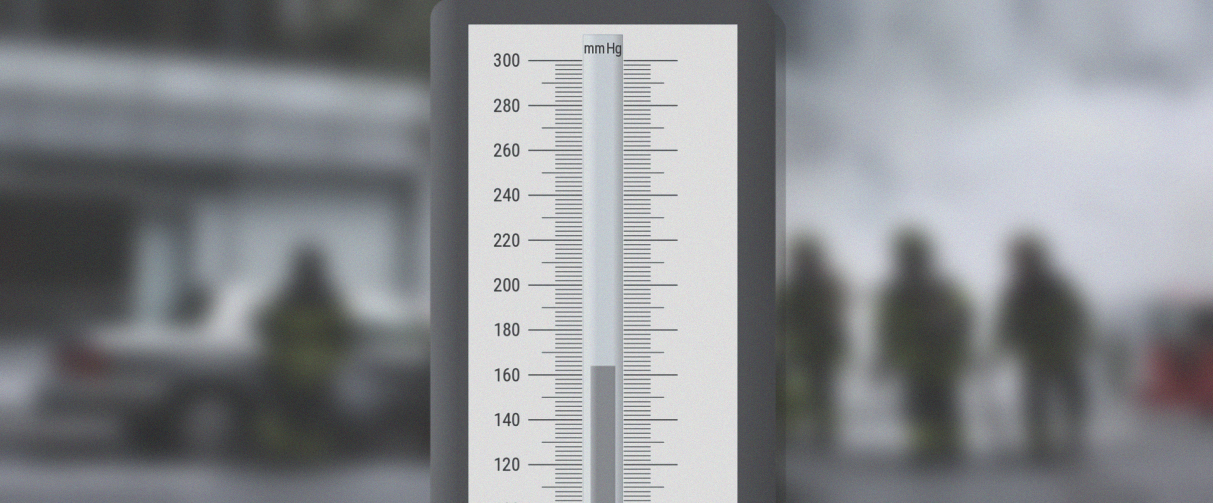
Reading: mmHg 164
